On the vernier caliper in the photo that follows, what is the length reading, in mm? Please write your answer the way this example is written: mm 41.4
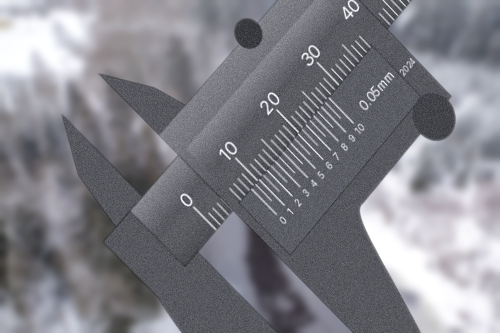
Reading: mm 8.4
